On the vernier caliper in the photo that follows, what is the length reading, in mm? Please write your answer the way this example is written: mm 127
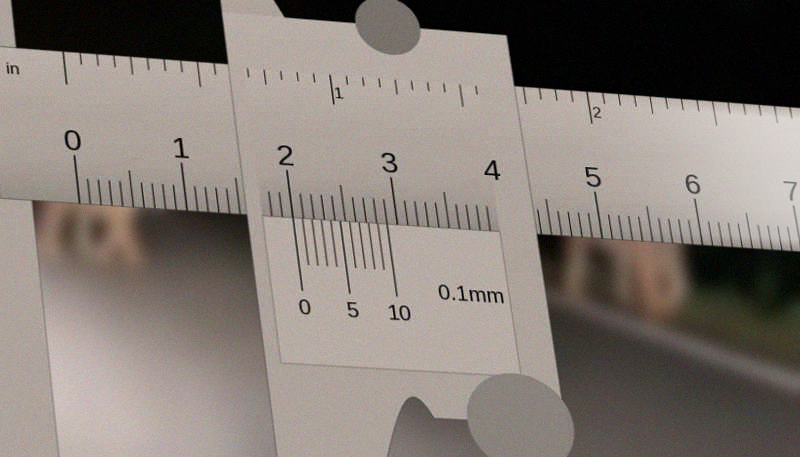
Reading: mm 20.0
